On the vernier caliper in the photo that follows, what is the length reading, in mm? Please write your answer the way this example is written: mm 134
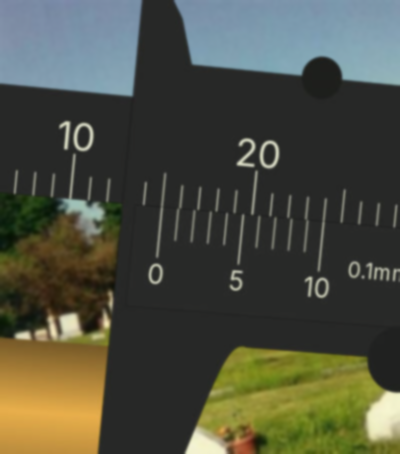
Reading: mm 15.0
